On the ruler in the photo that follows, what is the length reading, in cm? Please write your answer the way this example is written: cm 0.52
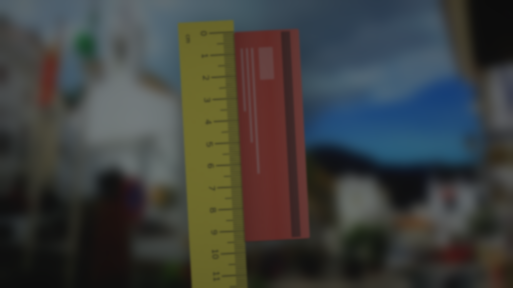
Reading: cm 9.5
